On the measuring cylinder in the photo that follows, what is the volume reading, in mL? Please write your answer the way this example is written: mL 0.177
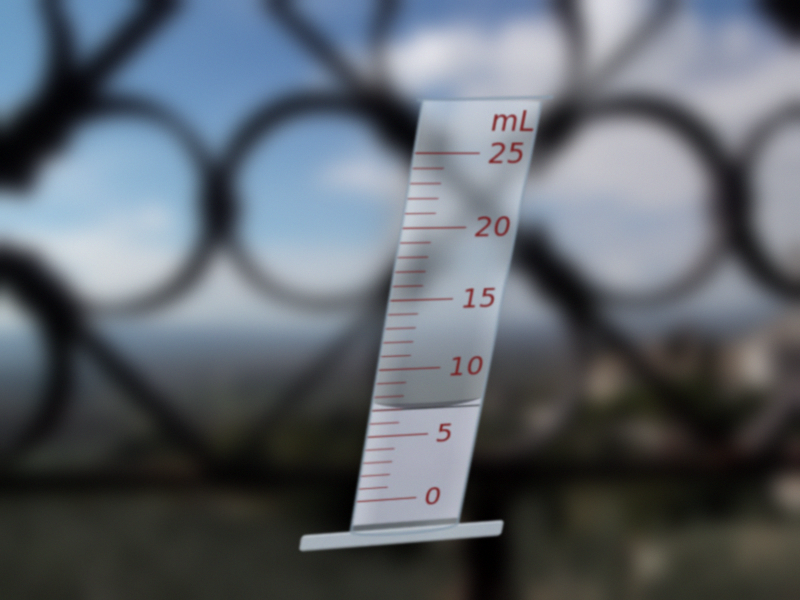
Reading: mL 7
